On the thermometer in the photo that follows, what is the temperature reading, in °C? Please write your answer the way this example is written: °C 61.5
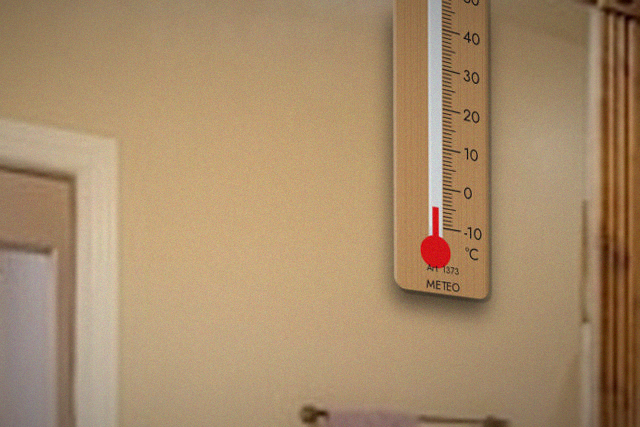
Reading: °C -5
